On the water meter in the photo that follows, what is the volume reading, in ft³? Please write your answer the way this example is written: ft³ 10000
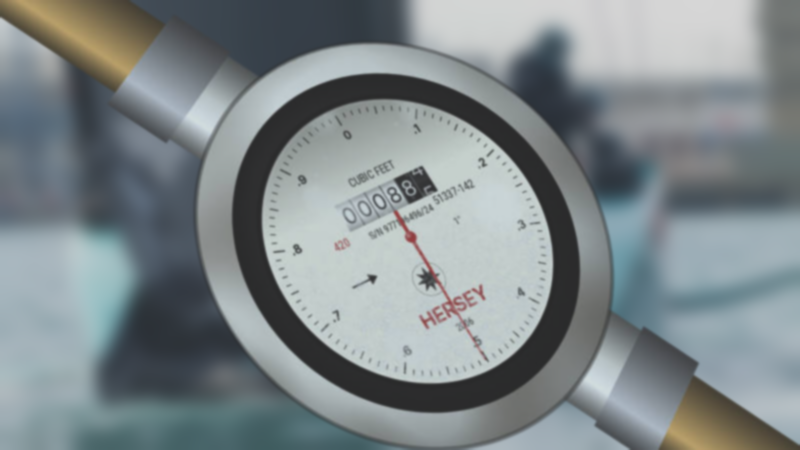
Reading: ft³ 884.50
